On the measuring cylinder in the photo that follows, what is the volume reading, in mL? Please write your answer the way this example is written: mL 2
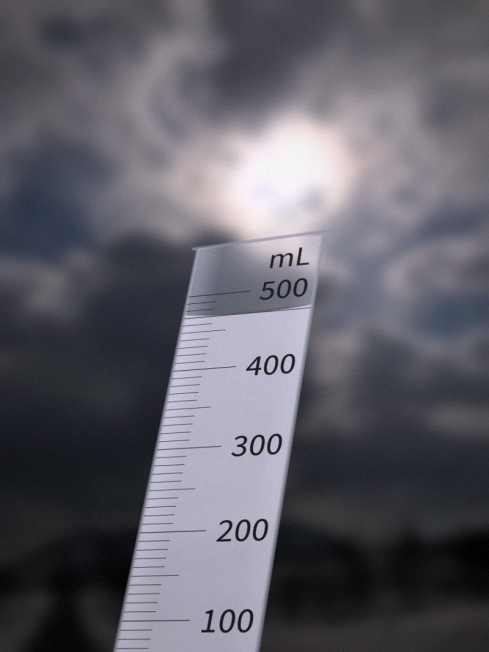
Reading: mL 470
